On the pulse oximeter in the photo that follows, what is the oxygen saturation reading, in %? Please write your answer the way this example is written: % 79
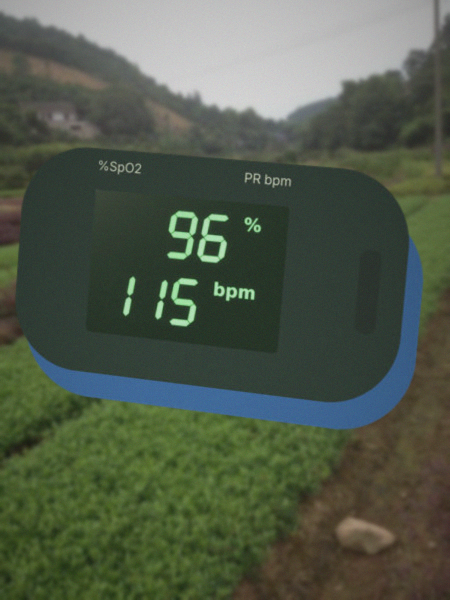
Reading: % 96
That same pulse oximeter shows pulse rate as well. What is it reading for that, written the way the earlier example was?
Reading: bpm 115
